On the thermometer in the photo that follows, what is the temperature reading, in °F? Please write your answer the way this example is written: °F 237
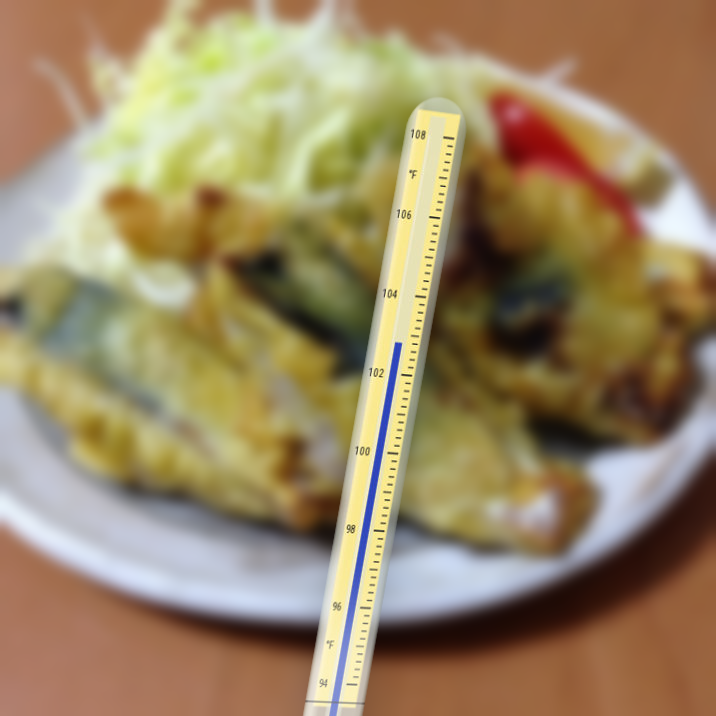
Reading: °F 102.8
